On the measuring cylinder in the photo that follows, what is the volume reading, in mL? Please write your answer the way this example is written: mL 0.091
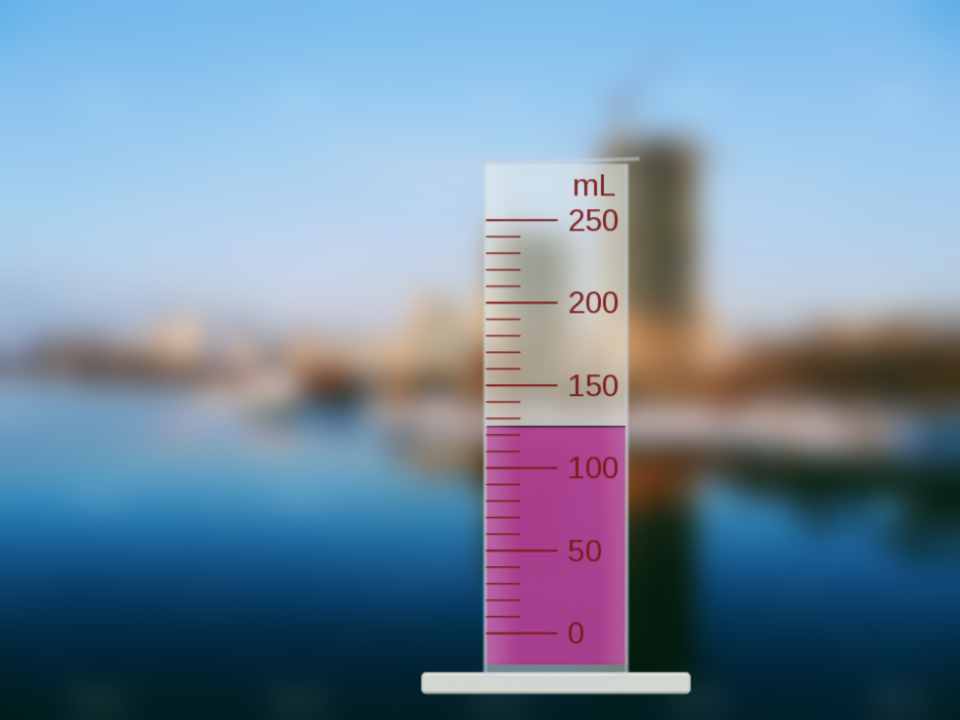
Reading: mL 125
